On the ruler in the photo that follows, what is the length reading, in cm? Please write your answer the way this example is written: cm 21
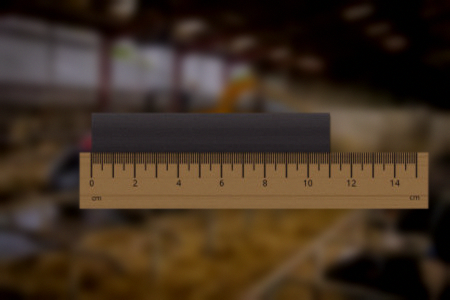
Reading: cm 11
